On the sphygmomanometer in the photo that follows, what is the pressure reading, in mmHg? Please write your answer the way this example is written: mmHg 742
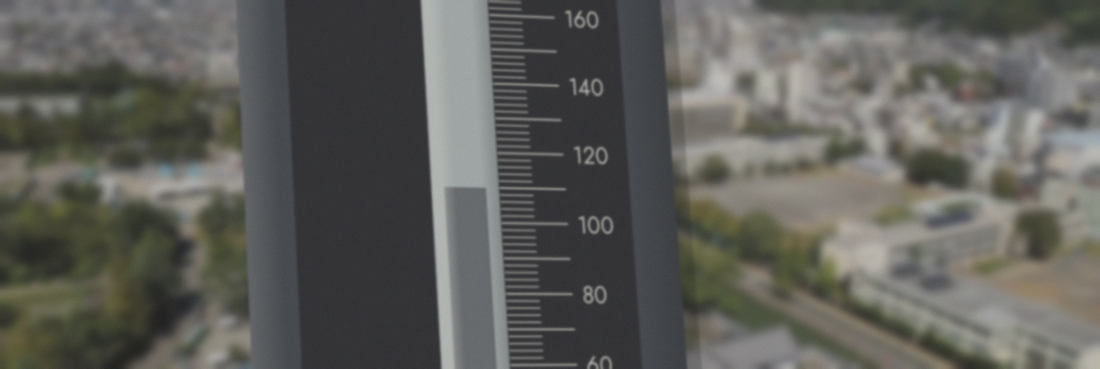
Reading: mmHg 110
